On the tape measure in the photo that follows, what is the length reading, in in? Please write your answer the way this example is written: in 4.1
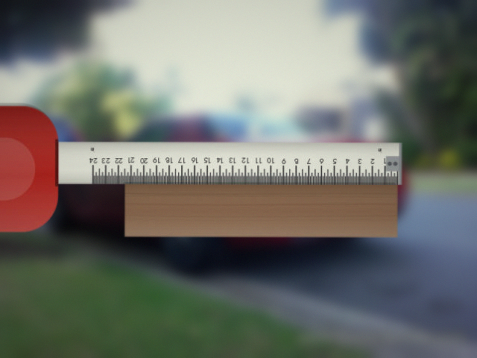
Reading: in 21.5
